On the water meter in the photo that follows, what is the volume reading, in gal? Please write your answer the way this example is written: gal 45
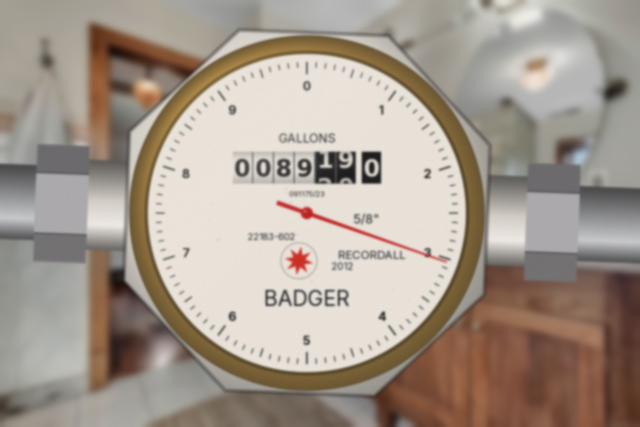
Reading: gal 89193.0
